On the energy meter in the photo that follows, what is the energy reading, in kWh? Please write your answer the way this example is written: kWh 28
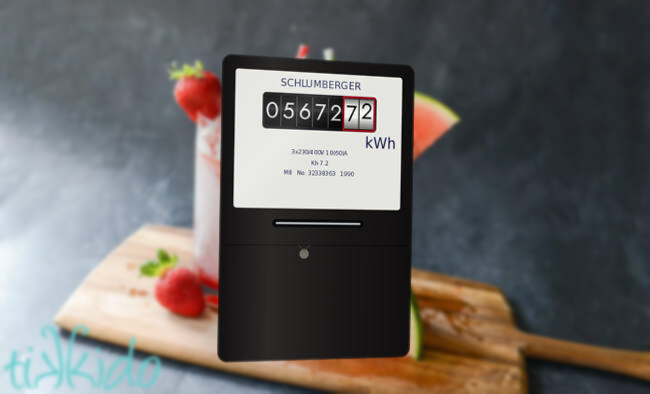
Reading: kWh 5672.72
